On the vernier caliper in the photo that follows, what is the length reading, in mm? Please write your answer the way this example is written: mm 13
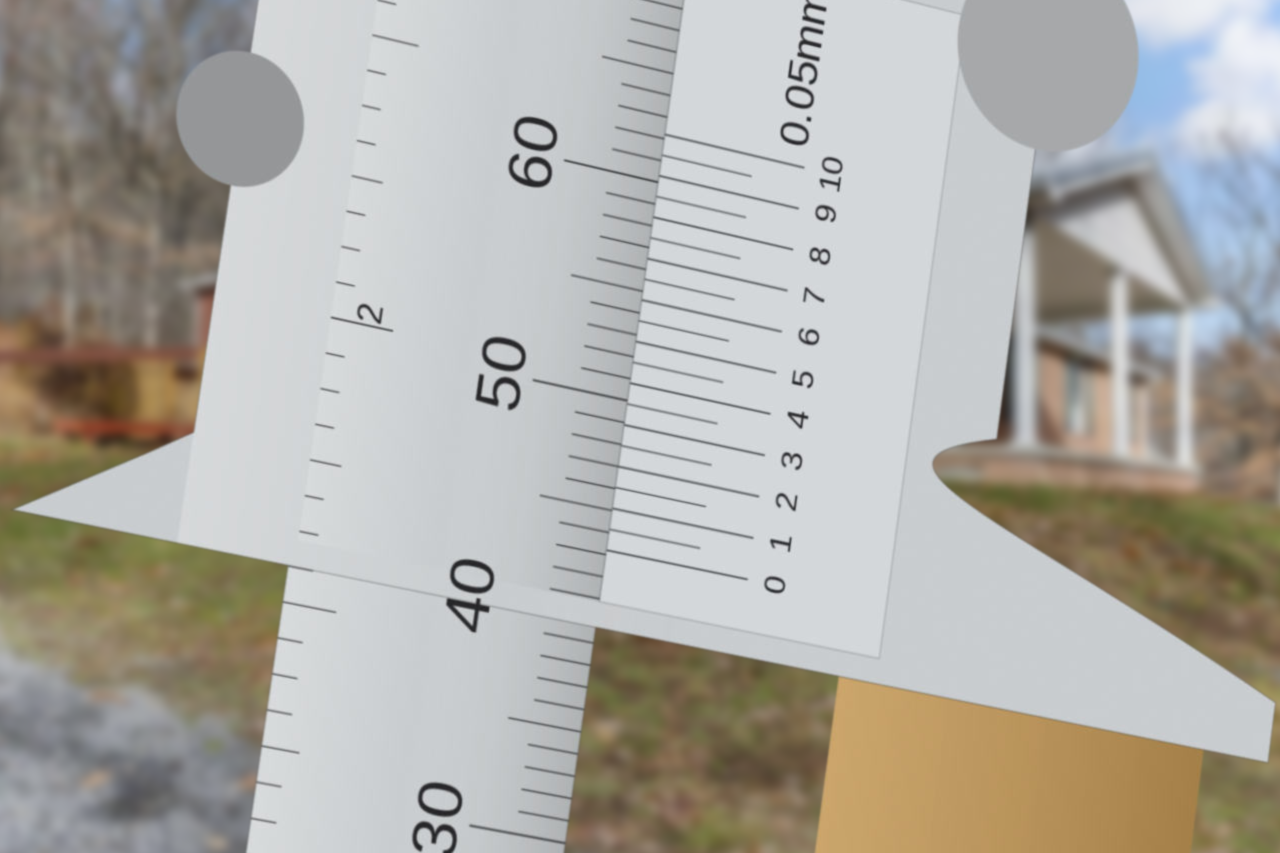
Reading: mm 43.2
